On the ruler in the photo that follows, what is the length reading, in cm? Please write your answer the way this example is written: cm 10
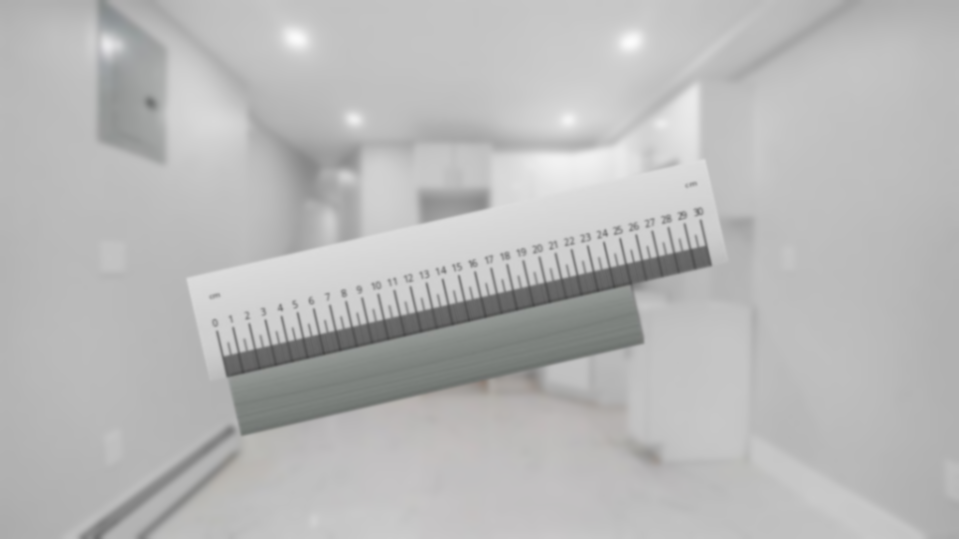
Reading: cm 25
